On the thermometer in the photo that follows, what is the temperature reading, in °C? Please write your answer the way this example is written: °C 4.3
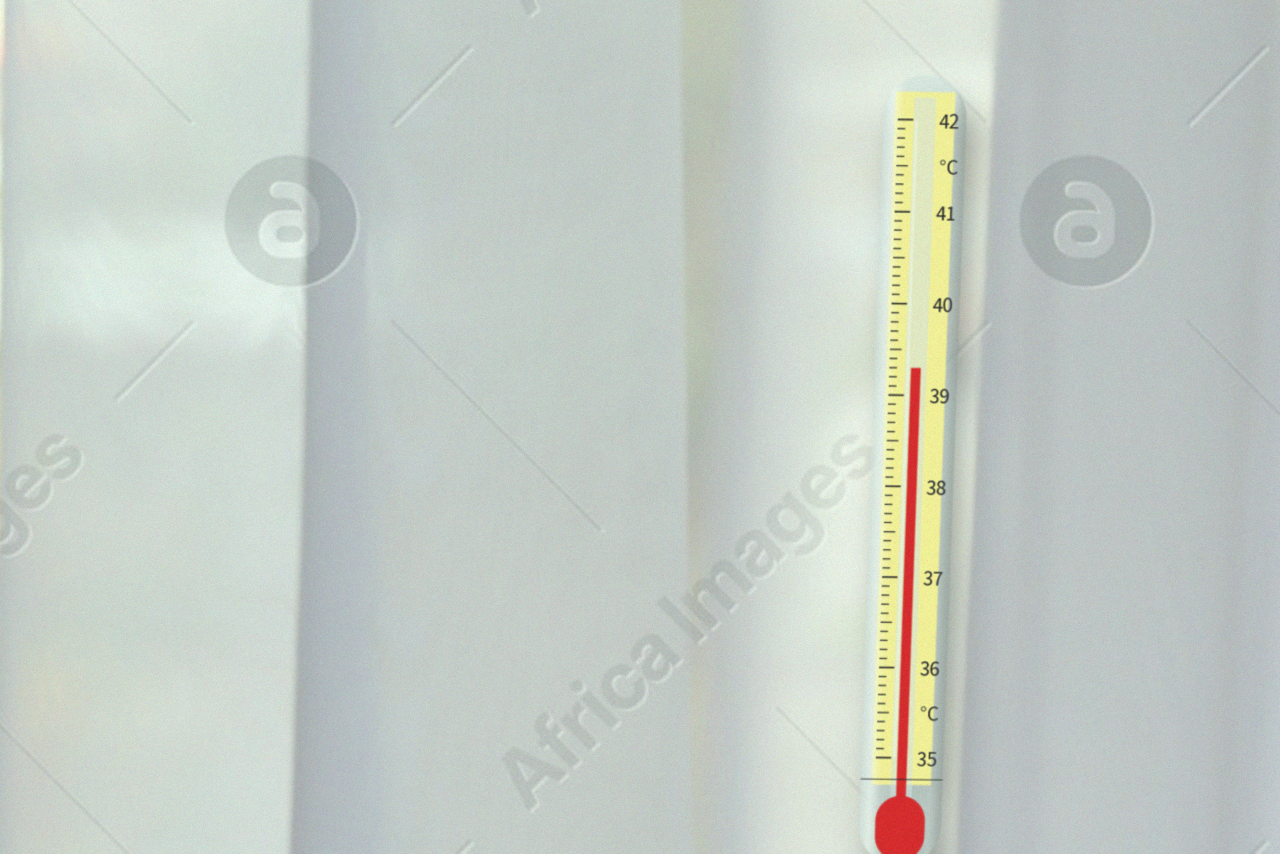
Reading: °C 39.3
